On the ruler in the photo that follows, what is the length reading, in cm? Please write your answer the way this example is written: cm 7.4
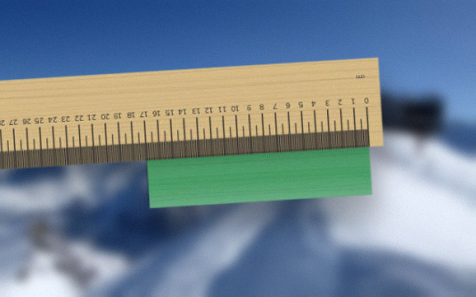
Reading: cm 17
